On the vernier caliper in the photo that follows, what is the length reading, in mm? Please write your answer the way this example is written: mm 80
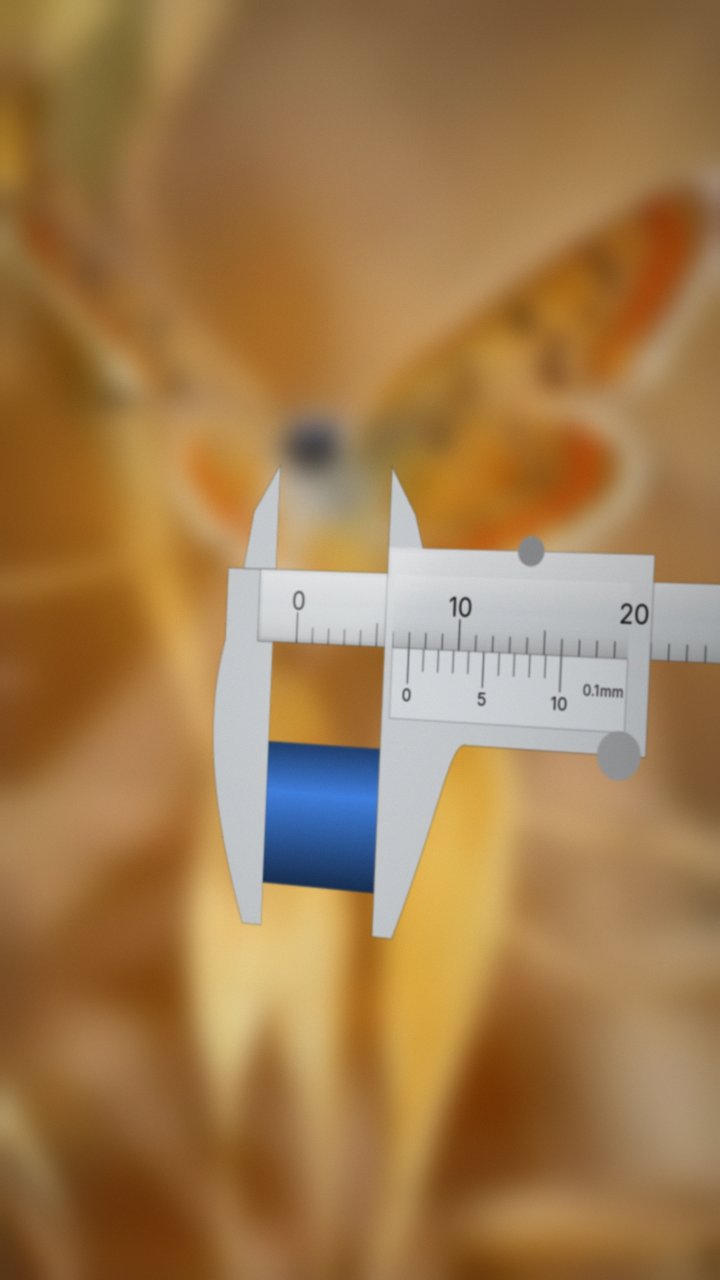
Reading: mm 7.0
